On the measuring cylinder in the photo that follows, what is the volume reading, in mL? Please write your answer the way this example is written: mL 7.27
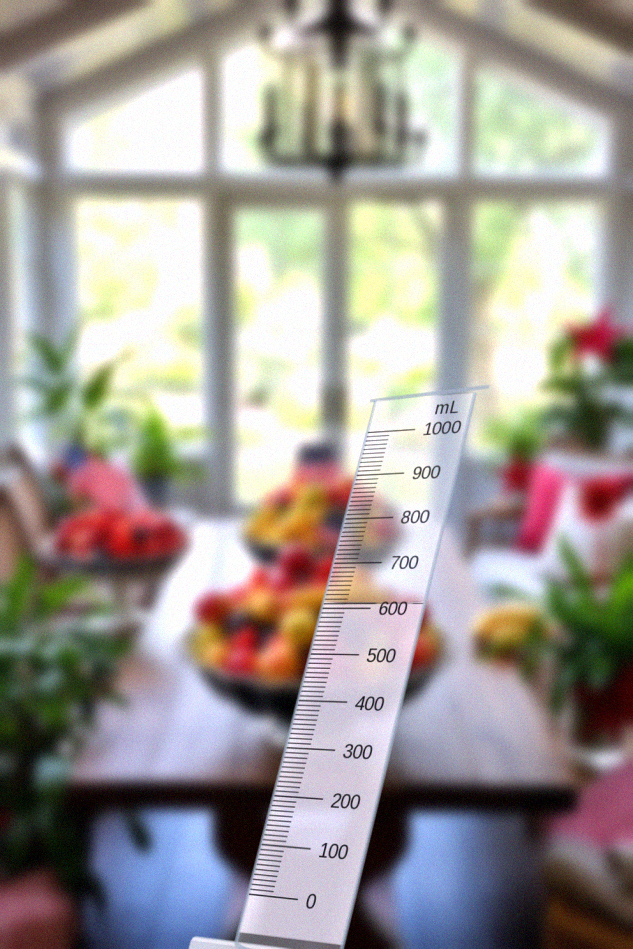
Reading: mL 610
